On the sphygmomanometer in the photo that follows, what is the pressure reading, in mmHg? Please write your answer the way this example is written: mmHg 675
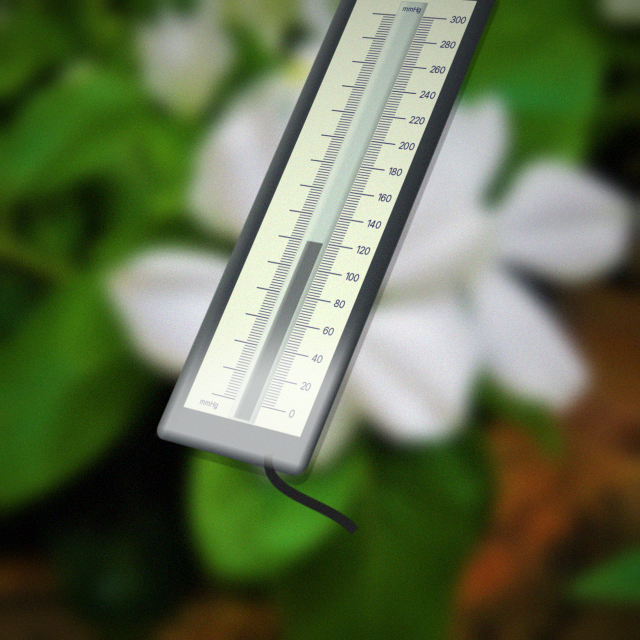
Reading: mmHg 120
